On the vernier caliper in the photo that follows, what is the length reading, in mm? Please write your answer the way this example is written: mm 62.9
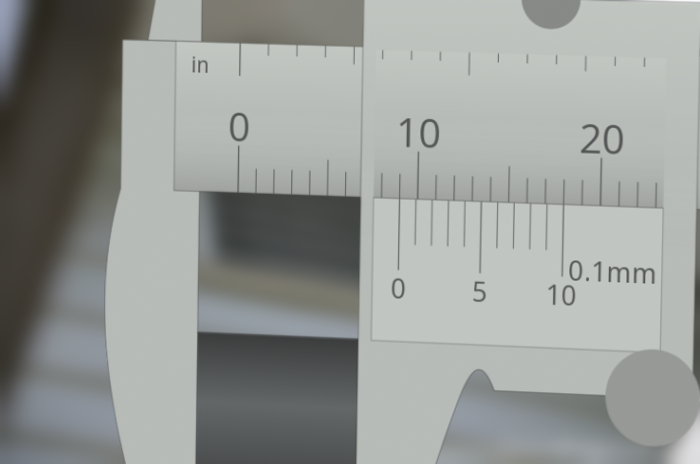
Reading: mm 9.0
